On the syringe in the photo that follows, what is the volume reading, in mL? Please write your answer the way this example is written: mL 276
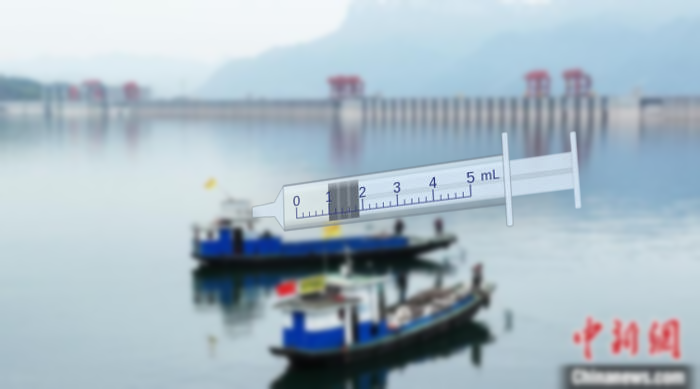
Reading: mL 1
